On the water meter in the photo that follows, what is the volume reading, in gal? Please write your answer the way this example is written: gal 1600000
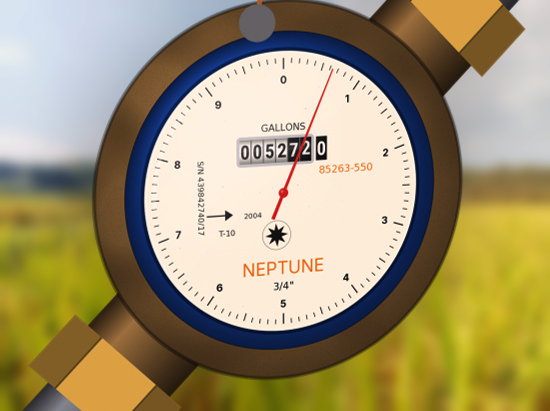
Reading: gal 52720.6
